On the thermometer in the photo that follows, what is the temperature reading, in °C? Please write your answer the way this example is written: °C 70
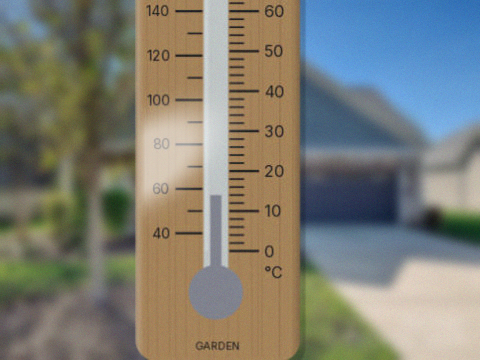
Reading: °C 14
